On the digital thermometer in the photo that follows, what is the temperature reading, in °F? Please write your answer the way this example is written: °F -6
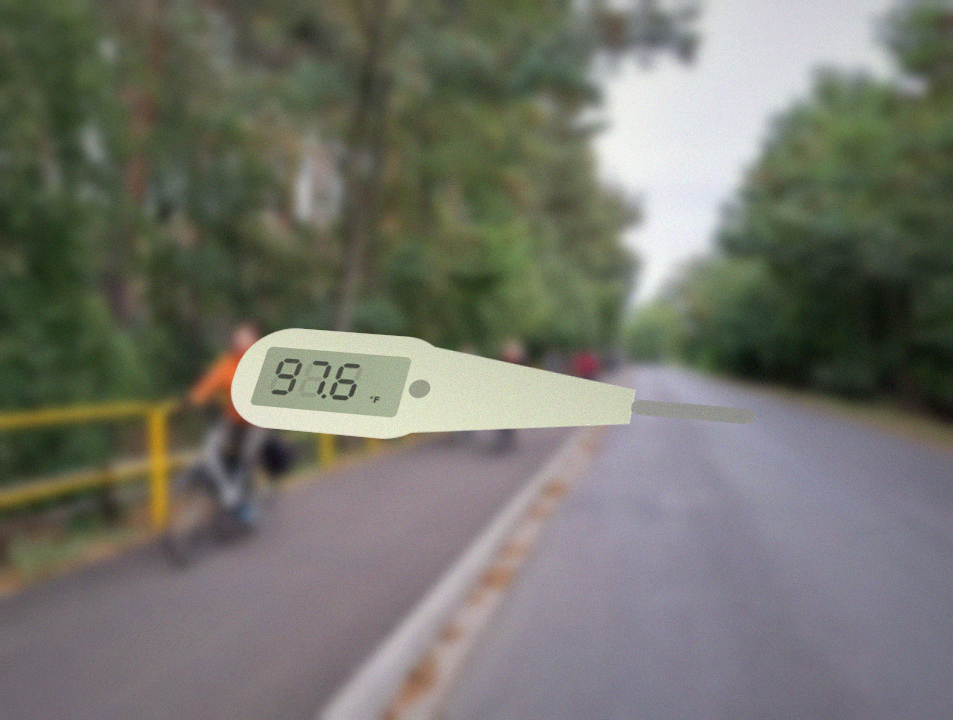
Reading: °F 97.6
